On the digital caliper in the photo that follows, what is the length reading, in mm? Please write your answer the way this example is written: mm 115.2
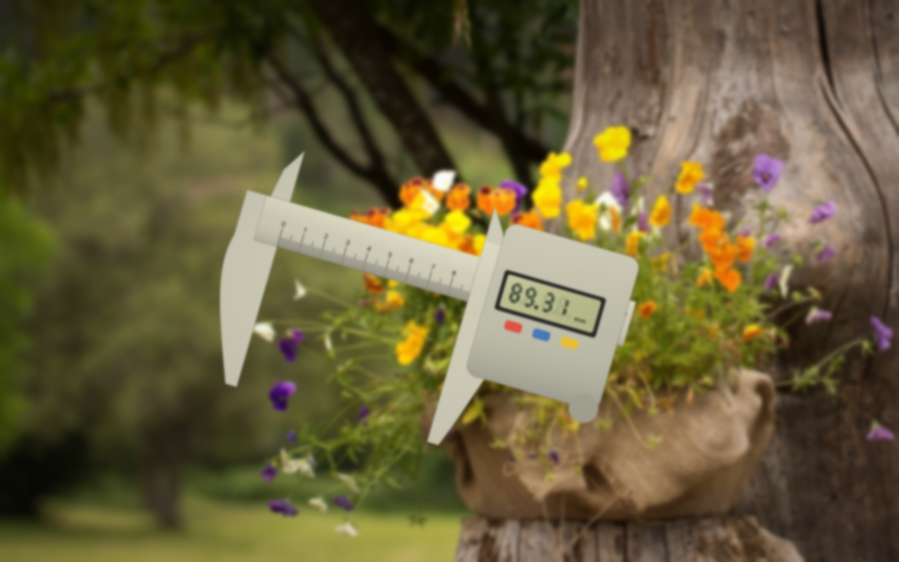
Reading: mm 89.31
